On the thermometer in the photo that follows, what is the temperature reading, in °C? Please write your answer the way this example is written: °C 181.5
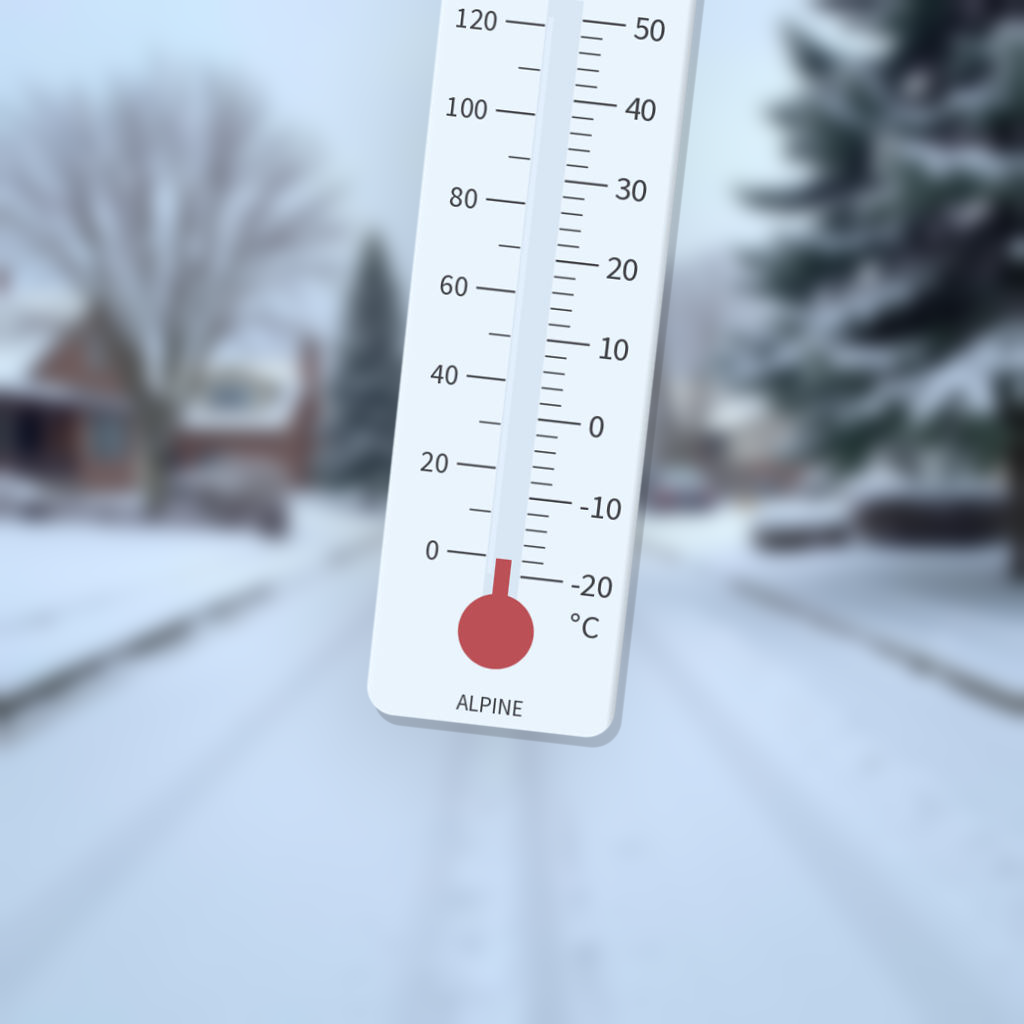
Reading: °C -18
